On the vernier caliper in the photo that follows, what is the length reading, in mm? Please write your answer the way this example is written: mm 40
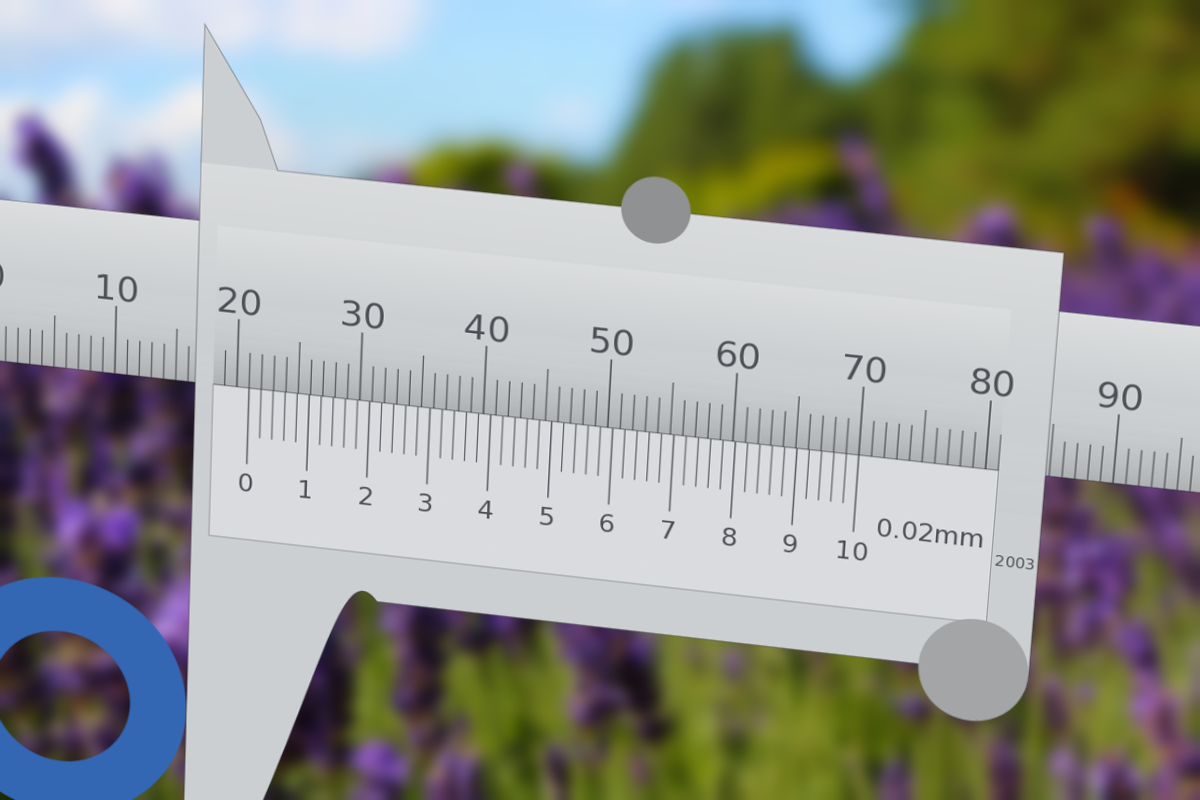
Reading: mm 21.0
